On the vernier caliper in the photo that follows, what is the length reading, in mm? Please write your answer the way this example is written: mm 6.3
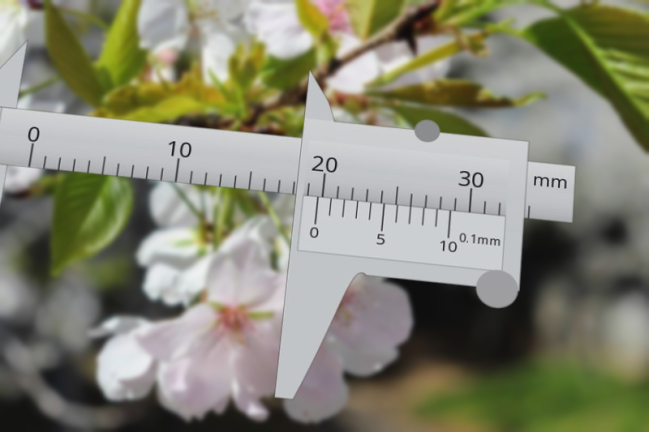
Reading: mm 19.7
